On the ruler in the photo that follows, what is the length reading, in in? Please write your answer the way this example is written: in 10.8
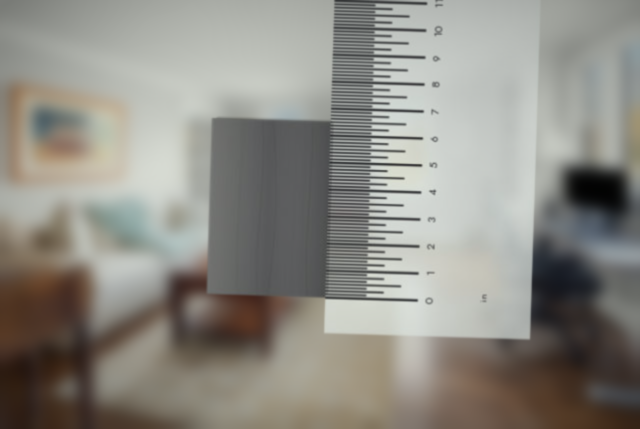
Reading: in 6.5
